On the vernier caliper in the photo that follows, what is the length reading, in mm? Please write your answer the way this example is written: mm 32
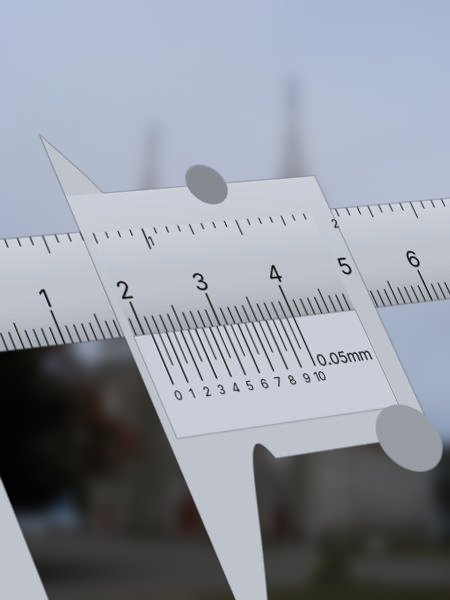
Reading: mm 21.0
